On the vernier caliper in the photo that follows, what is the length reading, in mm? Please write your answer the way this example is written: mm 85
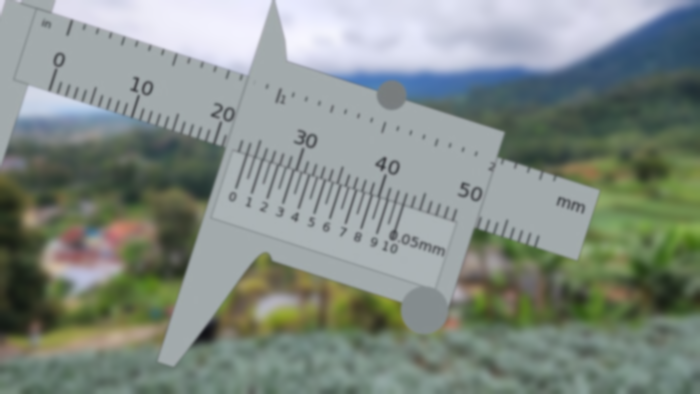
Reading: mm 24.0
